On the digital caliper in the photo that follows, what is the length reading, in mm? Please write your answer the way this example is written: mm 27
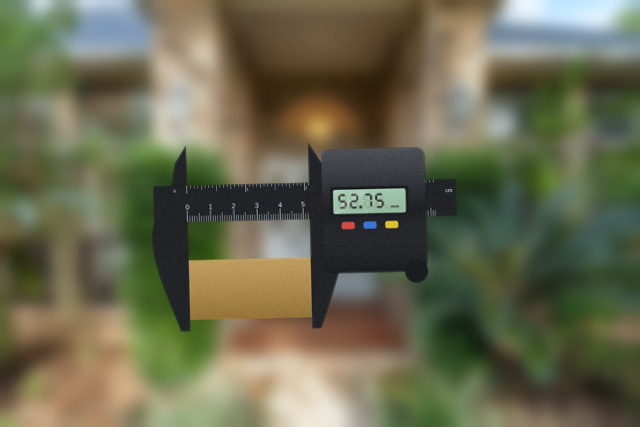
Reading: mm 52.75
